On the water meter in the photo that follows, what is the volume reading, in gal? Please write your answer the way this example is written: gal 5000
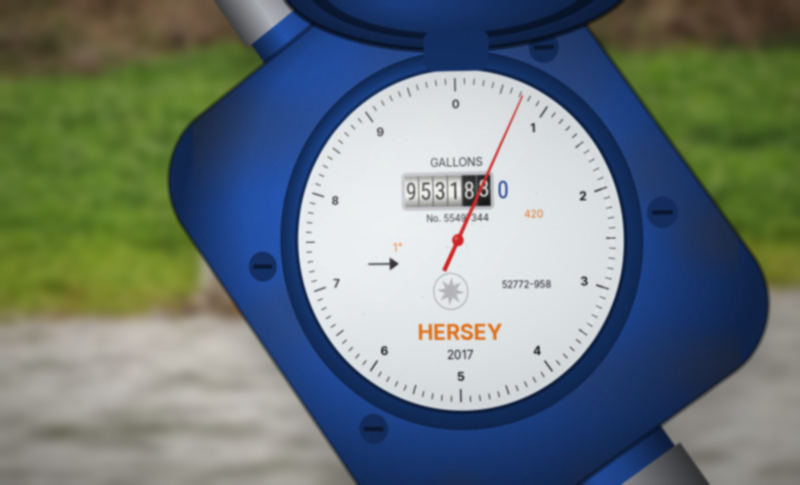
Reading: gal 9531880.7
